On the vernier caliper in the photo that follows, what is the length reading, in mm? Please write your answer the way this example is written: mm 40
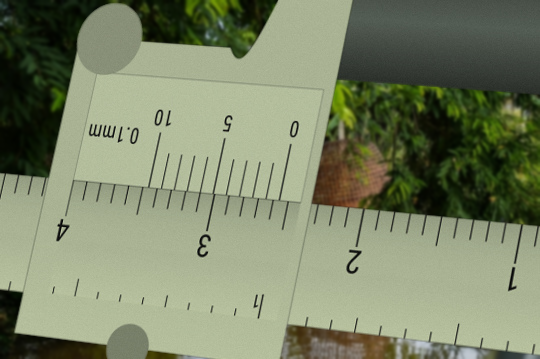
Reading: mm 25.6
